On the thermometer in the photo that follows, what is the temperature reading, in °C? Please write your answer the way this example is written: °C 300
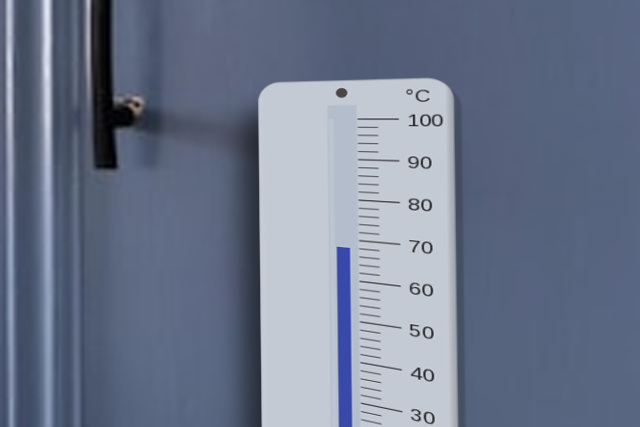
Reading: °C 68
